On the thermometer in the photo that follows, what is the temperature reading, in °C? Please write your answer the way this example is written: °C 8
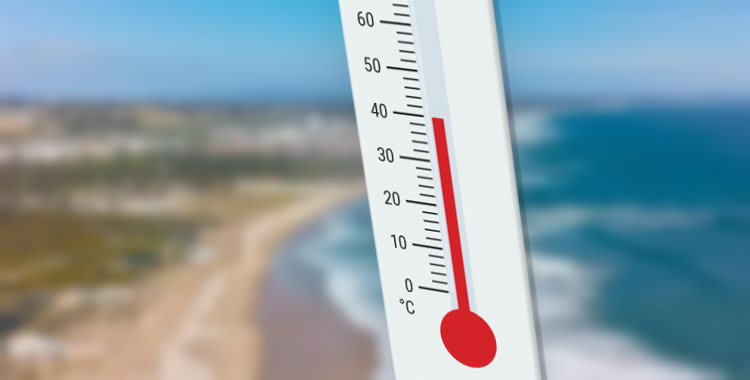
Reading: °C 40
